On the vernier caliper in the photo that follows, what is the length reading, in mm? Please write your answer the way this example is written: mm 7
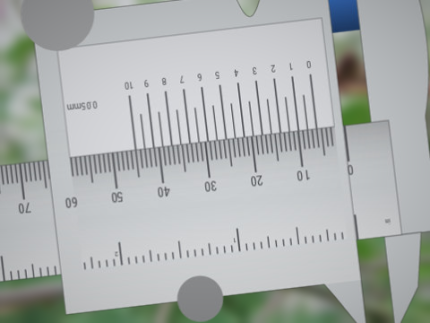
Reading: mm 6.0
